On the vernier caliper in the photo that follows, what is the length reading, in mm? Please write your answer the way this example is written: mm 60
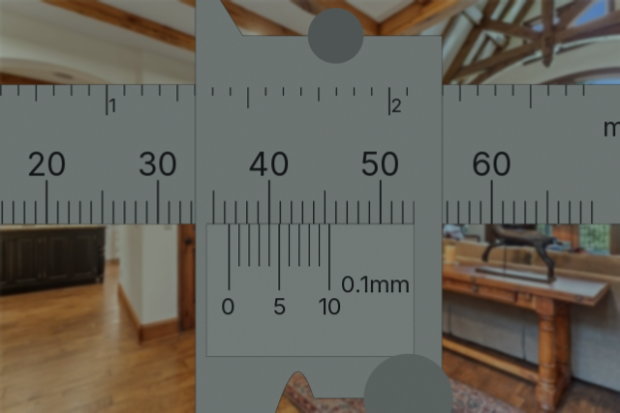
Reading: mm 36.4
